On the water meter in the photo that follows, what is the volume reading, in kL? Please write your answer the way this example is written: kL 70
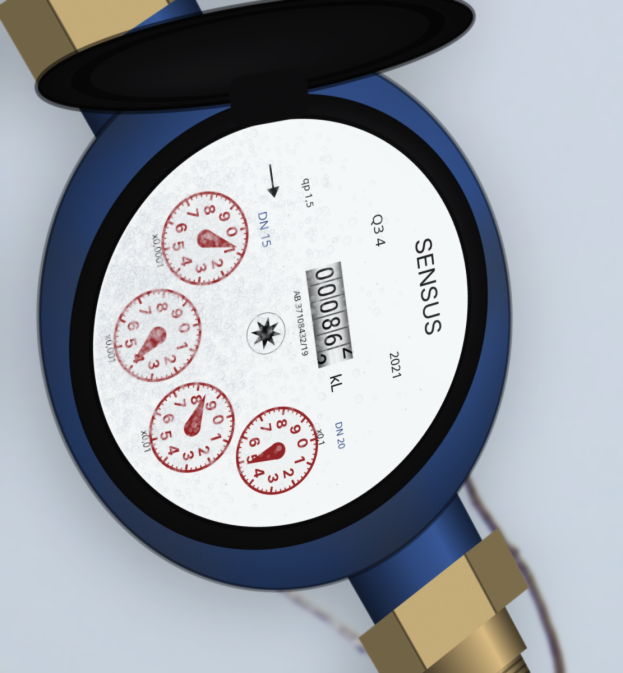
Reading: kL 862.4840
